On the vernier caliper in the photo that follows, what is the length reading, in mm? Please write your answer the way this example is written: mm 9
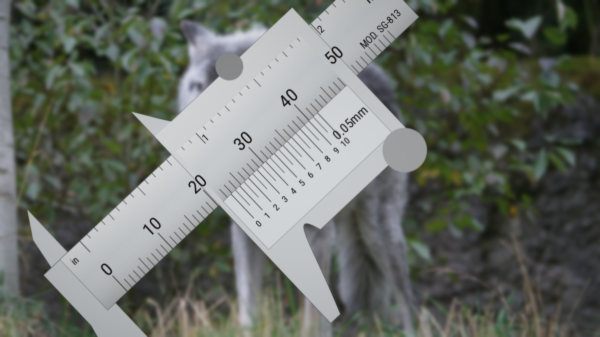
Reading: mm 22.8
